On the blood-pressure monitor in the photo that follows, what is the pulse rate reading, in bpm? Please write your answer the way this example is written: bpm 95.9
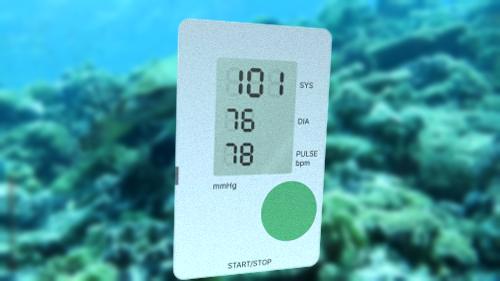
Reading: bpm 78
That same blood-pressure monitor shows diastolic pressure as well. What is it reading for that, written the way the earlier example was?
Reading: mmHg 76
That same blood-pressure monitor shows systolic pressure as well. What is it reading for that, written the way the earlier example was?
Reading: mmHg 101
